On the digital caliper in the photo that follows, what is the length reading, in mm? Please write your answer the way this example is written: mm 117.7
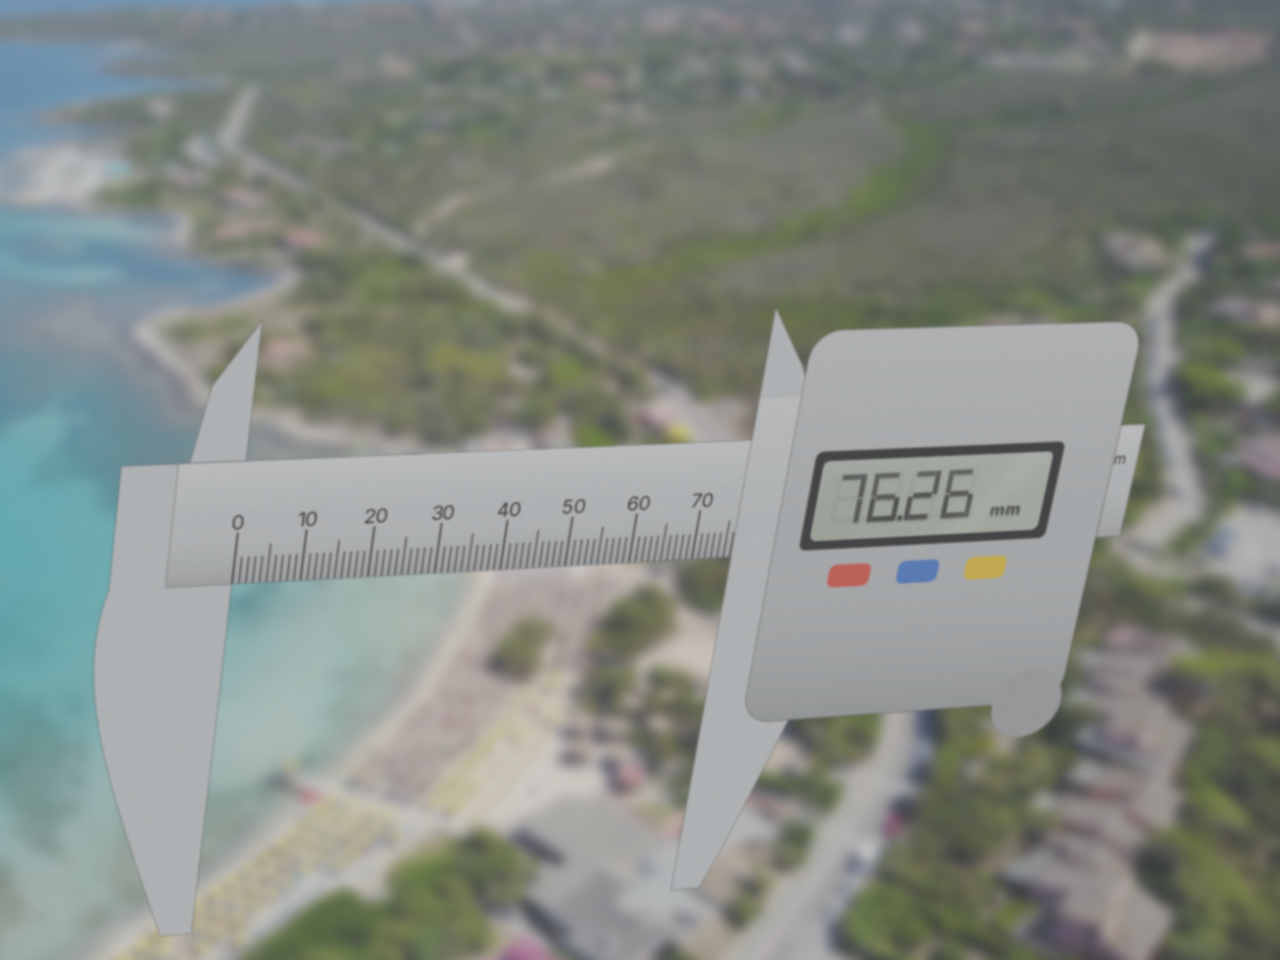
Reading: mm 76.26
